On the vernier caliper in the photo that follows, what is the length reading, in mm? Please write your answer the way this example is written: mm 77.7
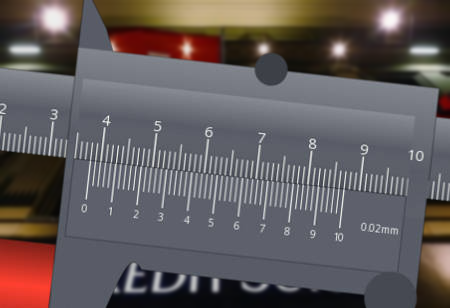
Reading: mm 38.0
